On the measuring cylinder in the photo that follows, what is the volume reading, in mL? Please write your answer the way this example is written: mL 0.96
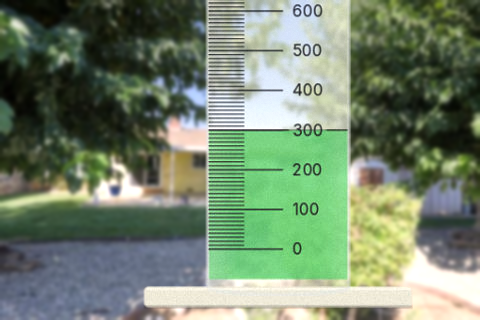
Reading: mL 300
